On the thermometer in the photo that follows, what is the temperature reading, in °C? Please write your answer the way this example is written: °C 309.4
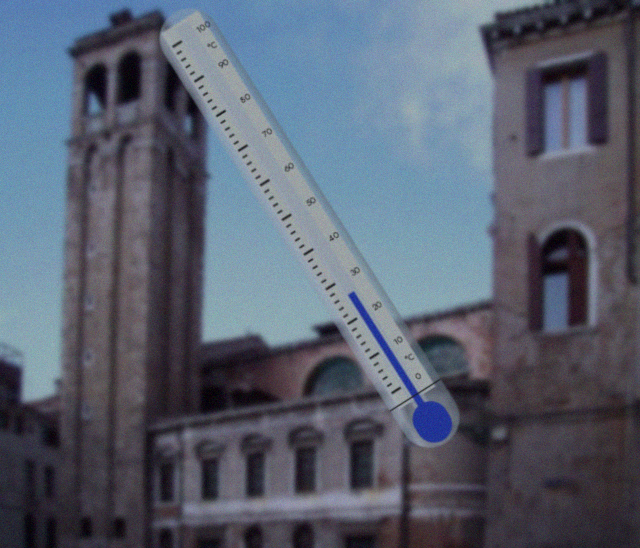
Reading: °C 26
